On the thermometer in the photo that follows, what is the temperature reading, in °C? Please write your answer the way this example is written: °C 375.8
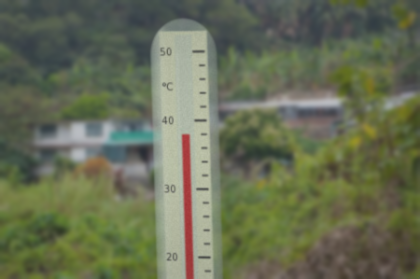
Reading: °C 38
